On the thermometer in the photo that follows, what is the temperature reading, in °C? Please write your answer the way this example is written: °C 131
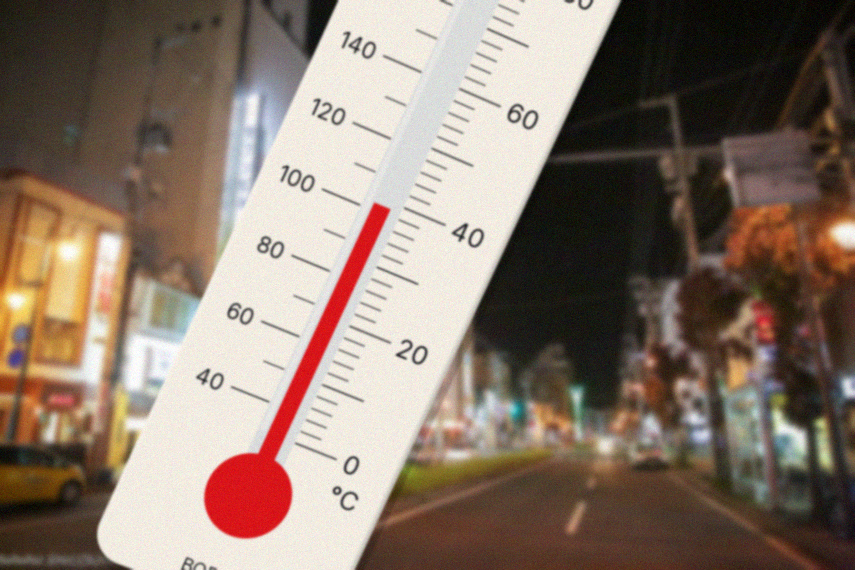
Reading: °C 39
